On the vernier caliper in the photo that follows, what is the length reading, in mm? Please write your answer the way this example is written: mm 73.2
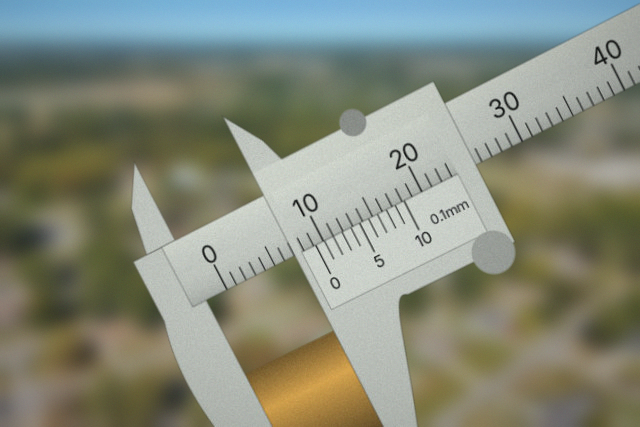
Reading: mm 9.2
